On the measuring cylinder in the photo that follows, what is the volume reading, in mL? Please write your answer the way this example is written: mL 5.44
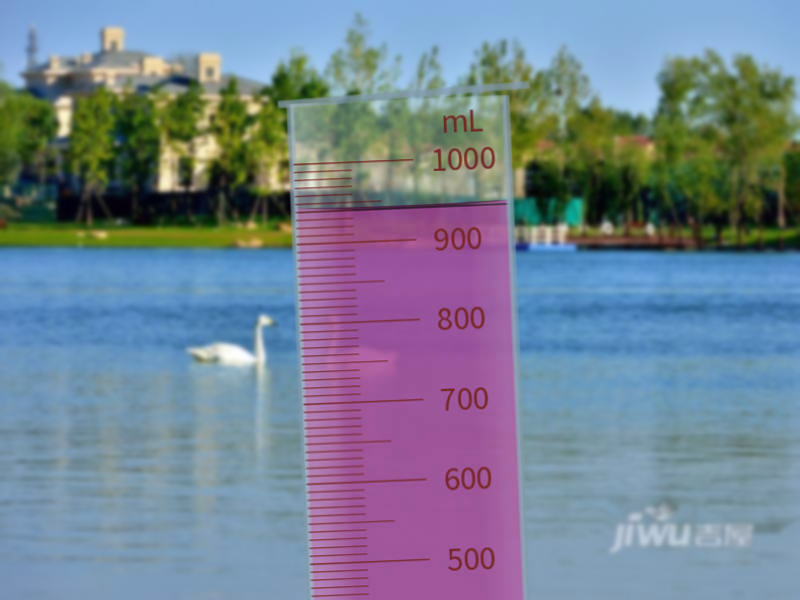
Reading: mL 940
